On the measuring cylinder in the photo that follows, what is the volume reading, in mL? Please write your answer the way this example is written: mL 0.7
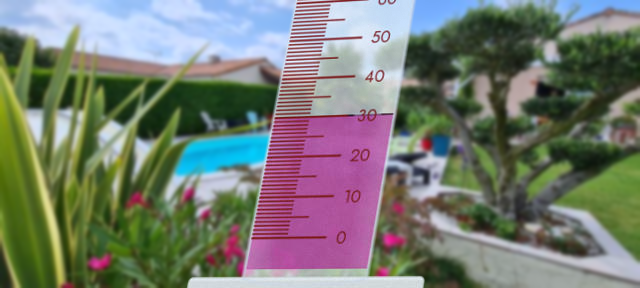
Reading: mL 30
